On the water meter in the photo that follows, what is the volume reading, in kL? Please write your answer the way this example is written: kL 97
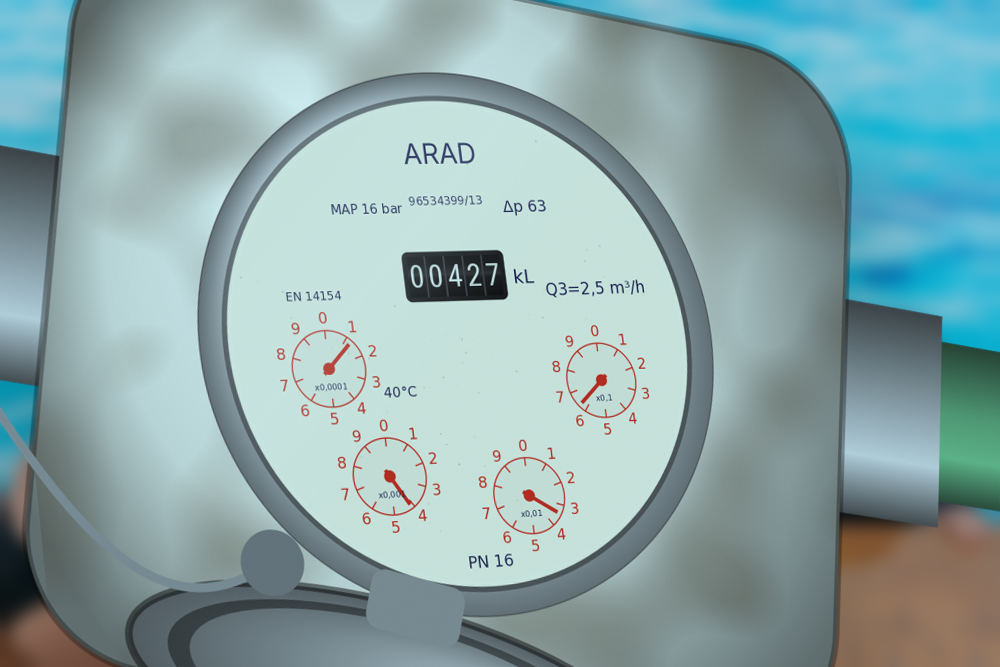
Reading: kL 427.6341
